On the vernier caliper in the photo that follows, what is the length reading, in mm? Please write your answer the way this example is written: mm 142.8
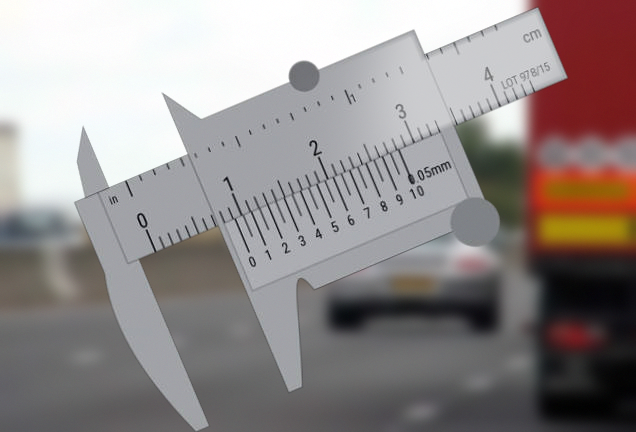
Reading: mm 9.2
